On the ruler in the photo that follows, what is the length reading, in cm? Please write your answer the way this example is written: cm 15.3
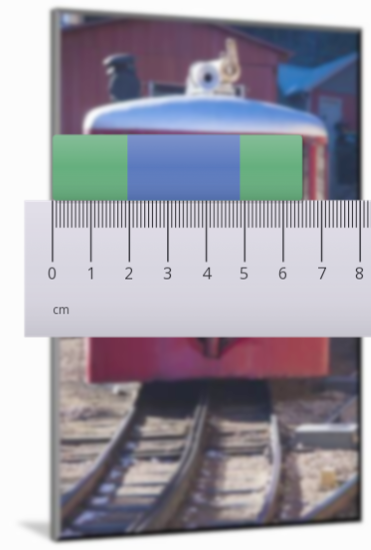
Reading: cm 6.5
